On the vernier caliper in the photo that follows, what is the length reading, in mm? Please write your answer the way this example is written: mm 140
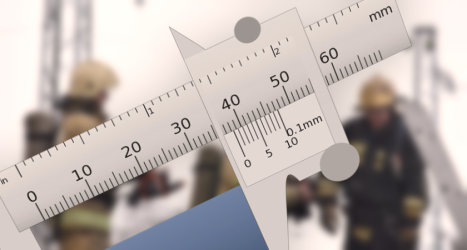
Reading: mm 38.4
